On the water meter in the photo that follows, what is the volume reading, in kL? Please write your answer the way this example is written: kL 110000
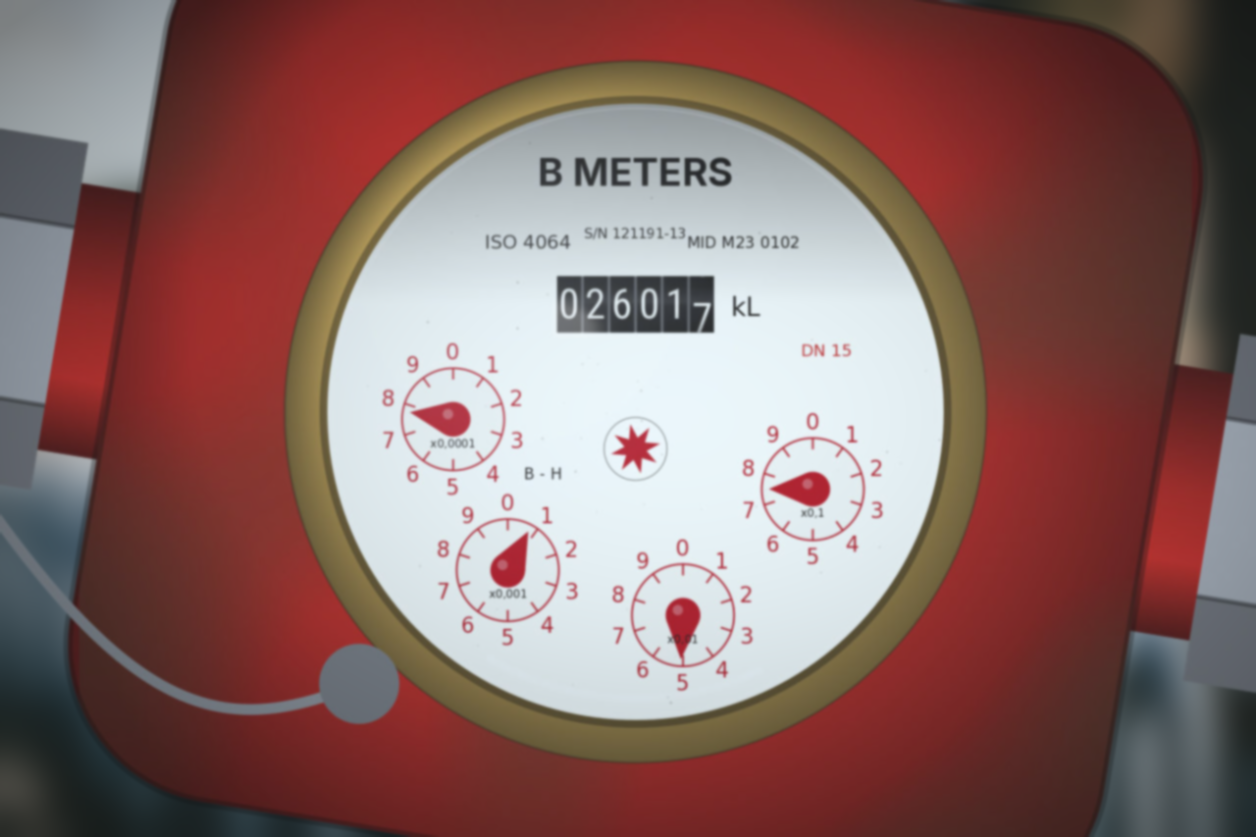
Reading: kL 26016.7507
